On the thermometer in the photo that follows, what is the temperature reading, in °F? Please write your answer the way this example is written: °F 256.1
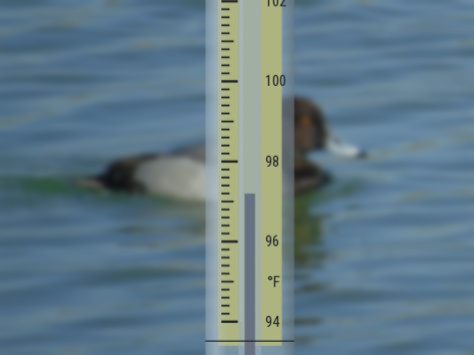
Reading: °F 97.2
